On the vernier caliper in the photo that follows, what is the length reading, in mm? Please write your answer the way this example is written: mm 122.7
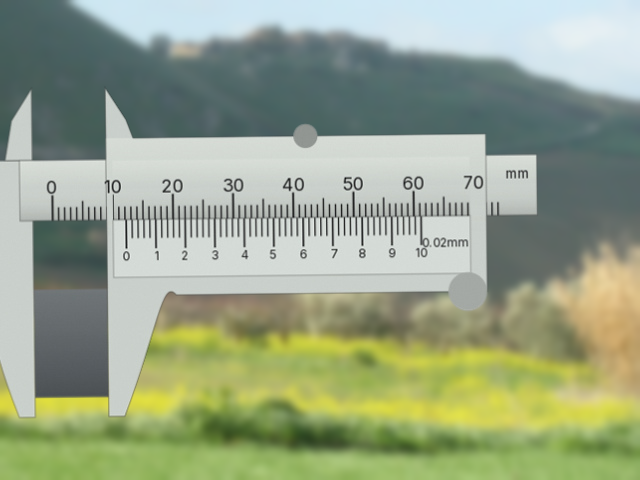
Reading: mm 12.2
